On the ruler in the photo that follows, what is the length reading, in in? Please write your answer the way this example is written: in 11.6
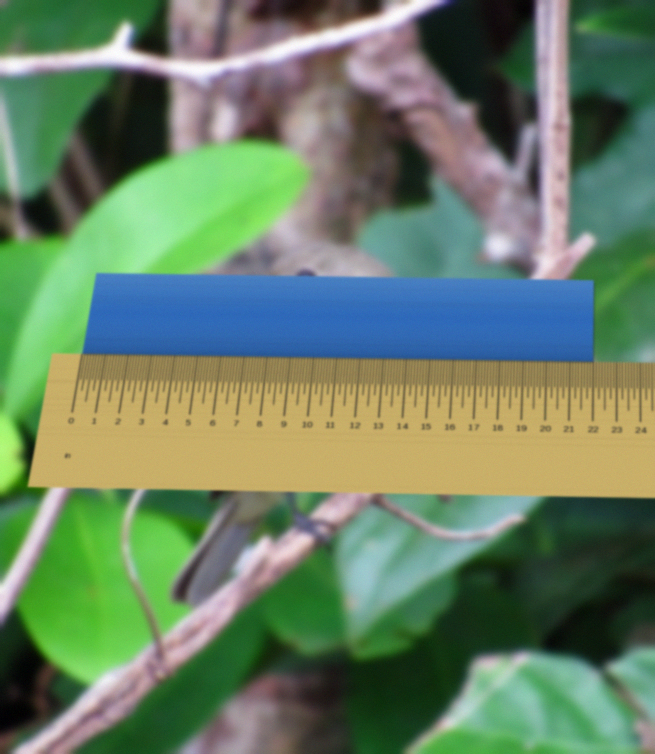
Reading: in 22
